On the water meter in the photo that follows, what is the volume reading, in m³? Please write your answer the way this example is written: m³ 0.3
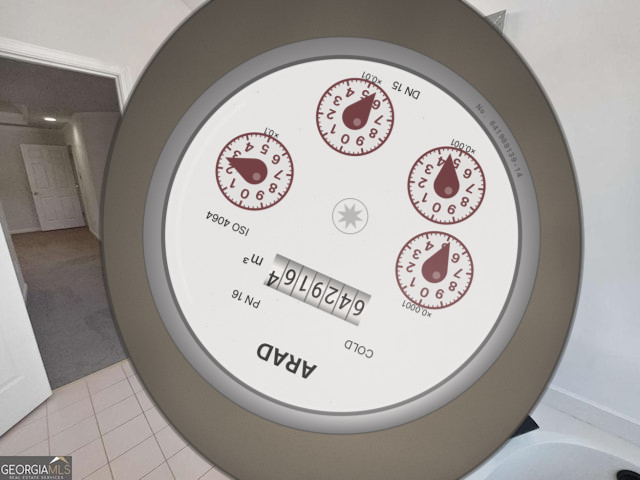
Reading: m³ 6429164.2545
